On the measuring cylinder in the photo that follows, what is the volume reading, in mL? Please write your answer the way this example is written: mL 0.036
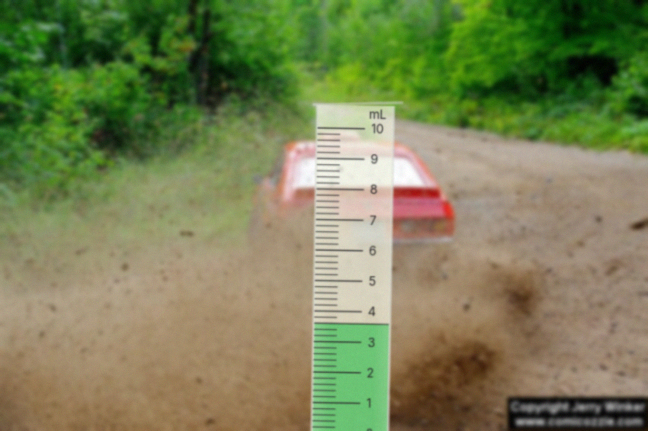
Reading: mL 3.6
